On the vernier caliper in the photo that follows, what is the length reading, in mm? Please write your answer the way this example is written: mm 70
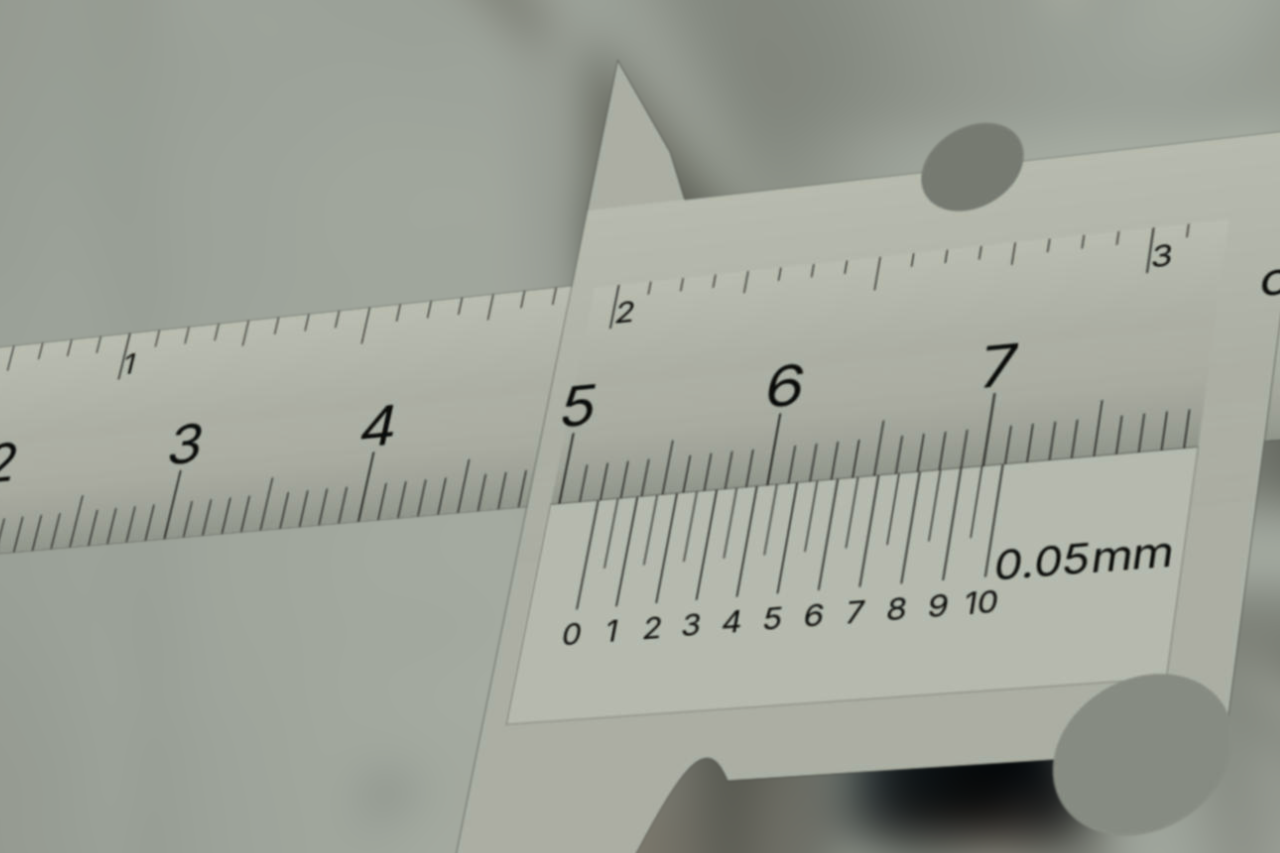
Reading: mm 51.9
